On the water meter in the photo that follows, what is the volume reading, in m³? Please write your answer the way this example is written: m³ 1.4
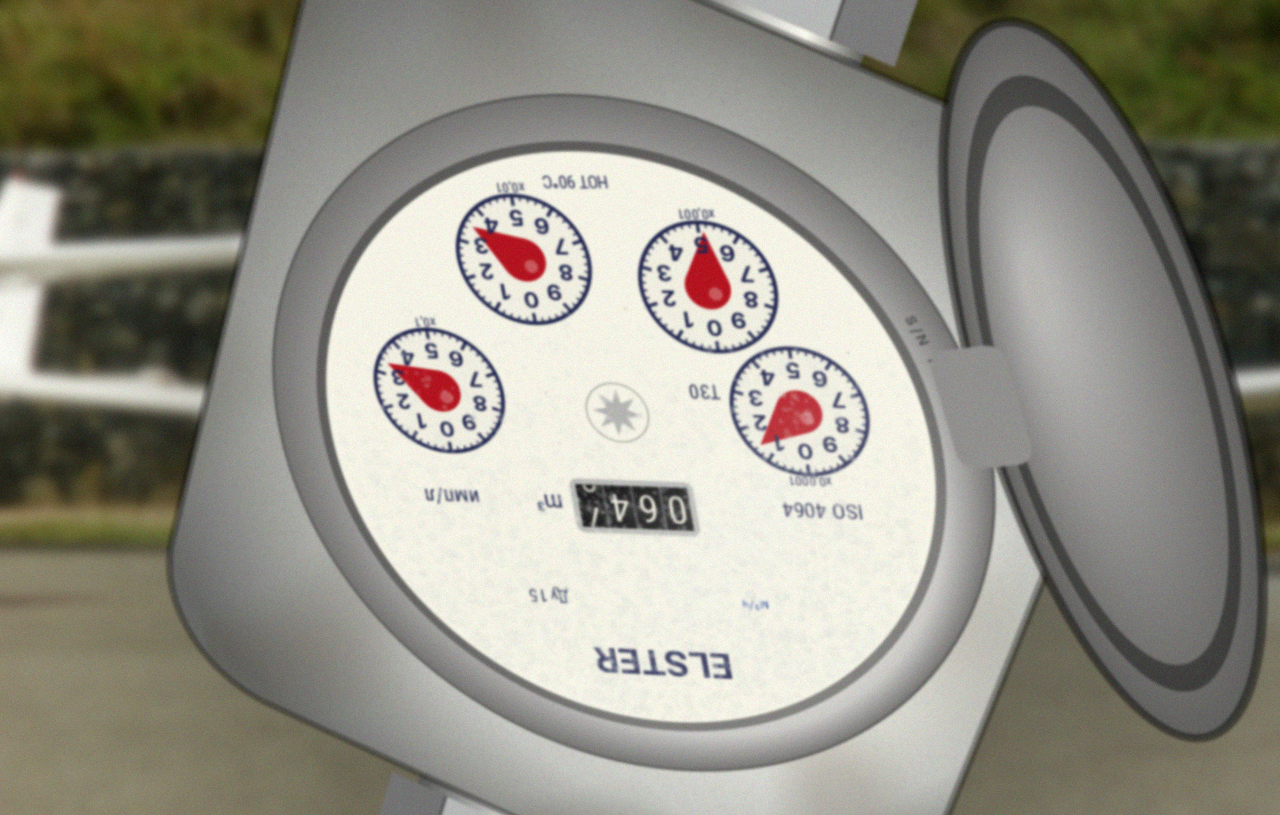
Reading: m³ 647.3351
